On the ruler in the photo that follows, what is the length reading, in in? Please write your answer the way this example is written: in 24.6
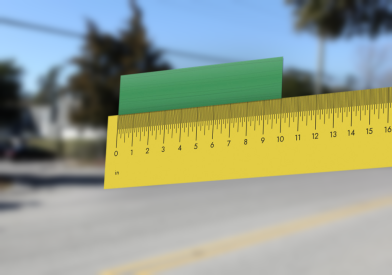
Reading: in 10
